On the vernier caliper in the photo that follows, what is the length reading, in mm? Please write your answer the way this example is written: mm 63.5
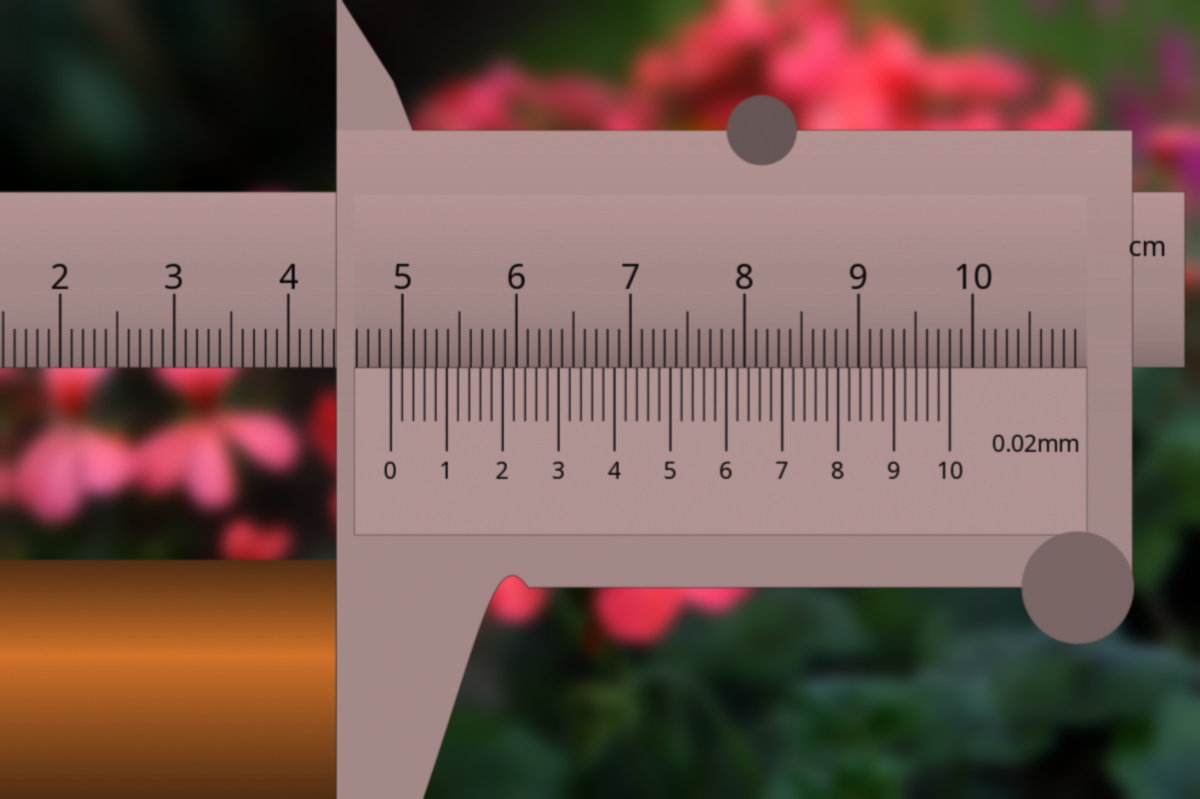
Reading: mm 49.0
